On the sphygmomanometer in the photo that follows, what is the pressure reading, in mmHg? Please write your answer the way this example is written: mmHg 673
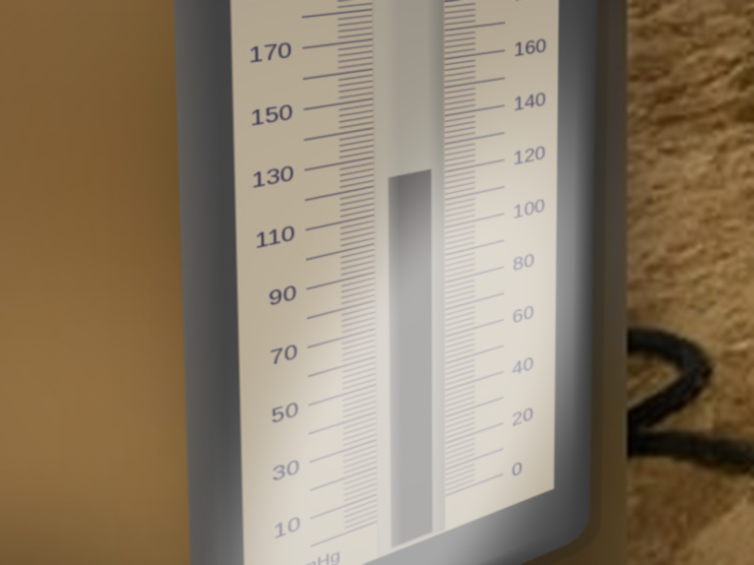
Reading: mmHg 122
